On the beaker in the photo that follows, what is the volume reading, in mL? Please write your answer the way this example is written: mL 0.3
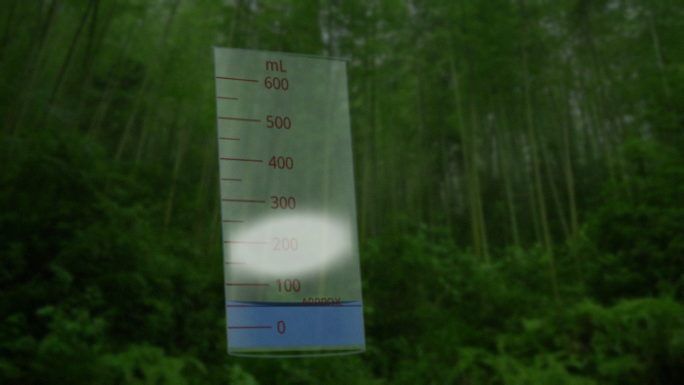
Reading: mL 50
